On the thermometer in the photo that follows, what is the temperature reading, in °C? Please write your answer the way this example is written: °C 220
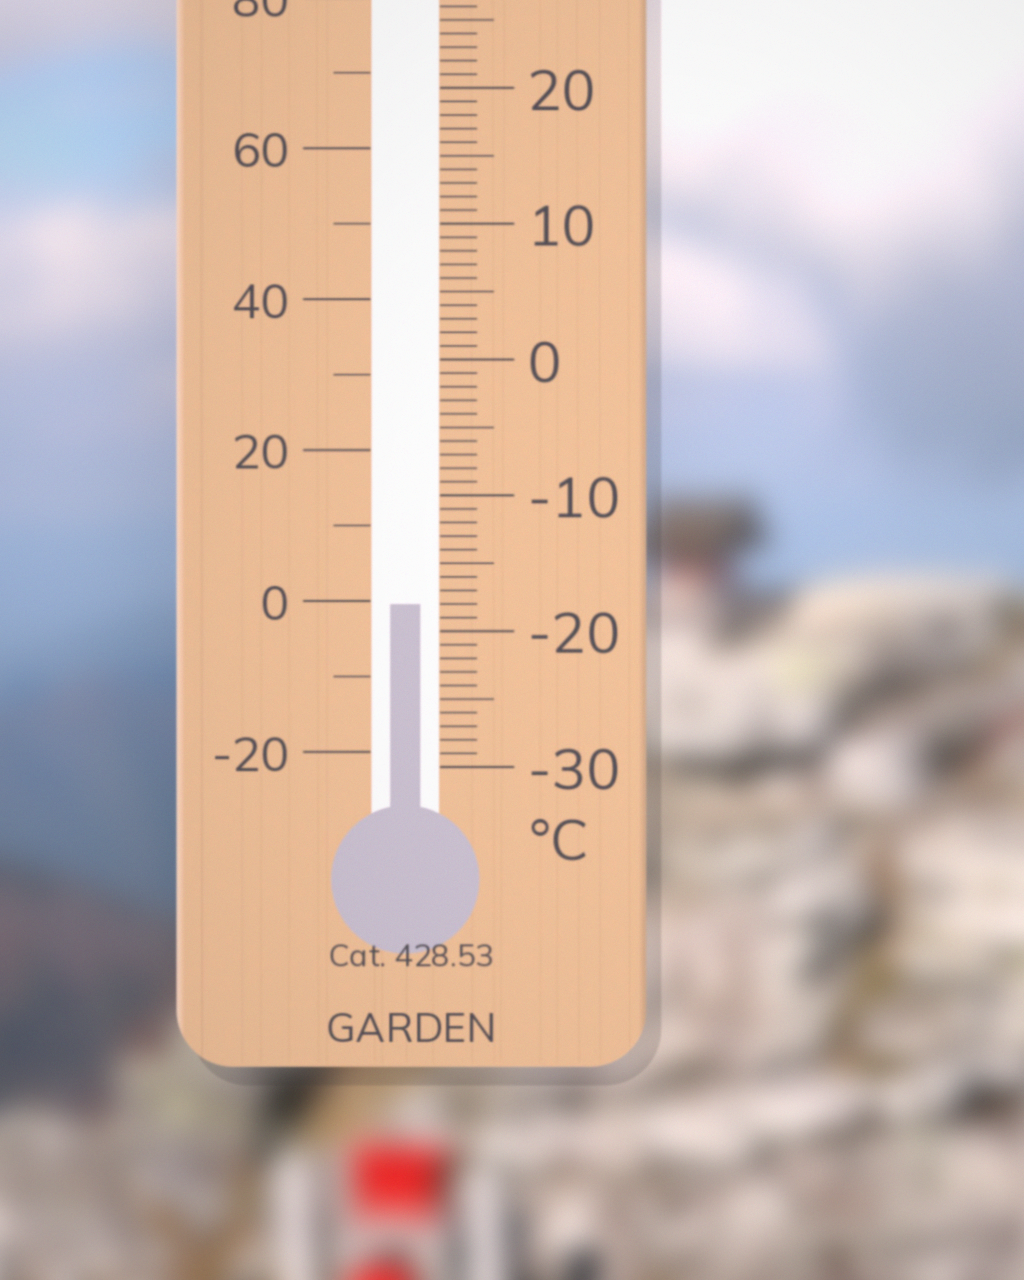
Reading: °C -18
